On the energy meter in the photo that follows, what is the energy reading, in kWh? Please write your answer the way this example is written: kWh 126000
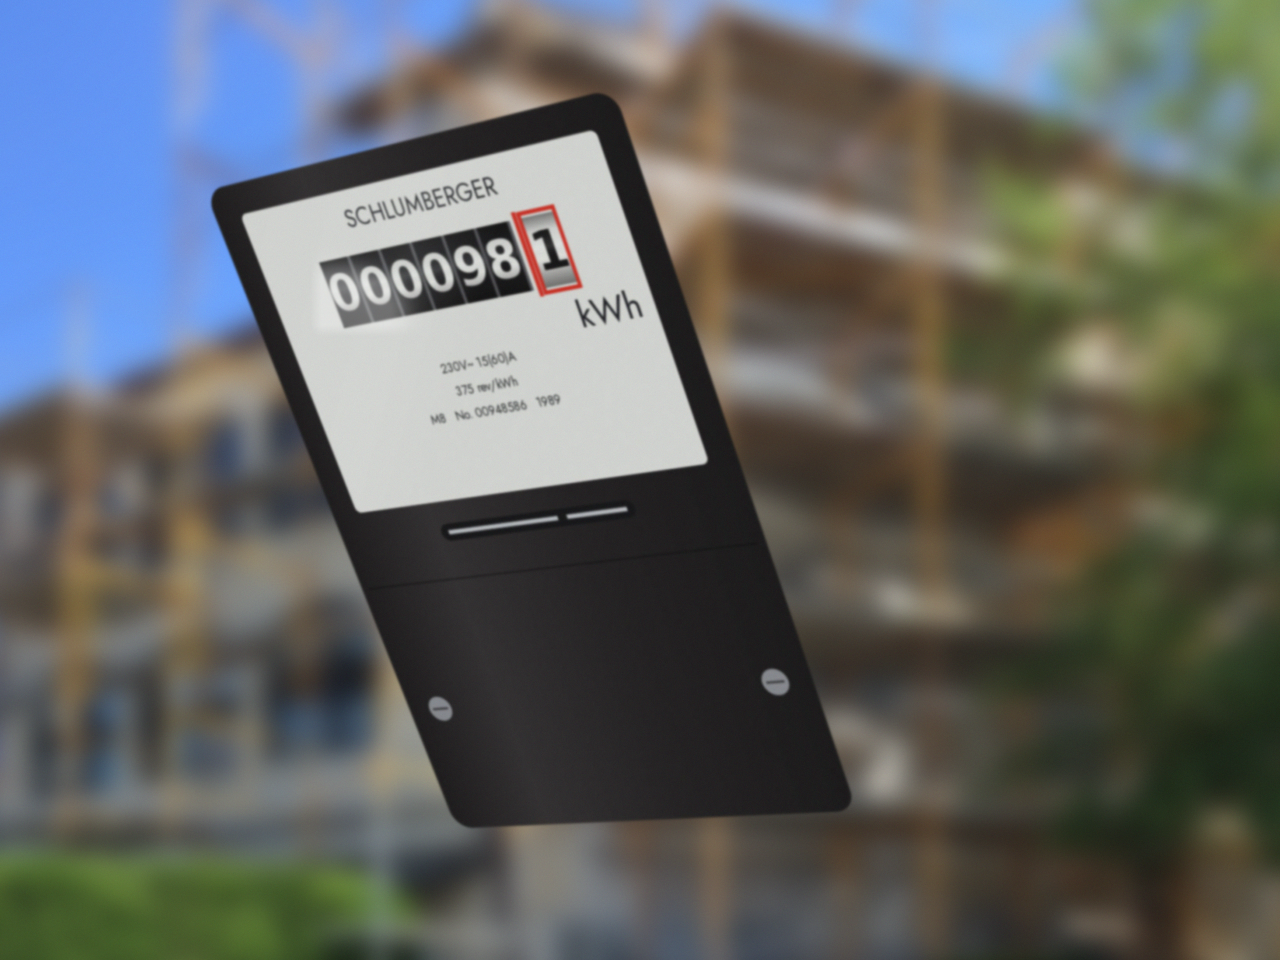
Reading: kWh 98.1
